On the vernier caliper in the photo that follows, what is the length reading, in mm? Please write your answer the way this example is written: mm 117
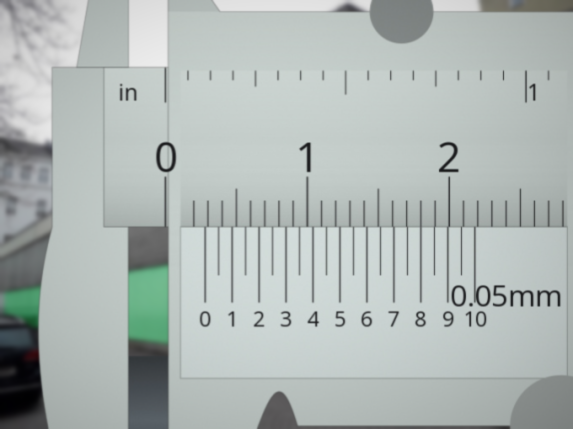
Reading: mm 2.8
